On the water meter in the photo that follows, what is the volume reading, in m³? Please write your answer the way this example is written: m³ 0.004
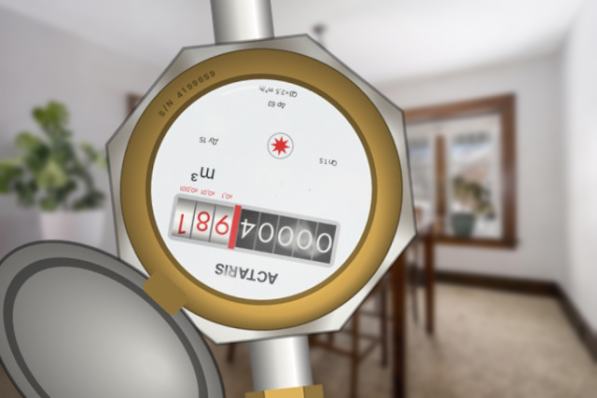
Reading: m³ 4.981
